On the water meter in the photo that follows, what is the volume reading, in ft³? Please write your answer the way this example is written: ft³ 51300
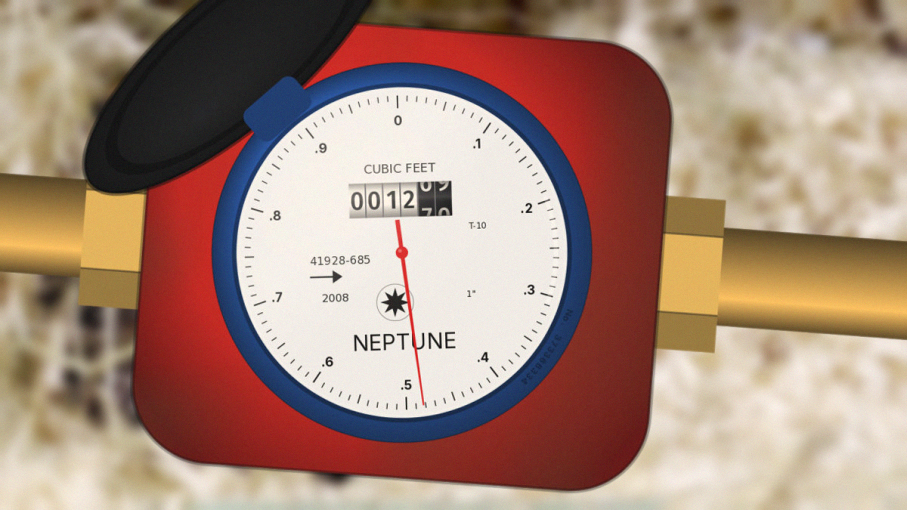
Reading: ft³ 1269.48
